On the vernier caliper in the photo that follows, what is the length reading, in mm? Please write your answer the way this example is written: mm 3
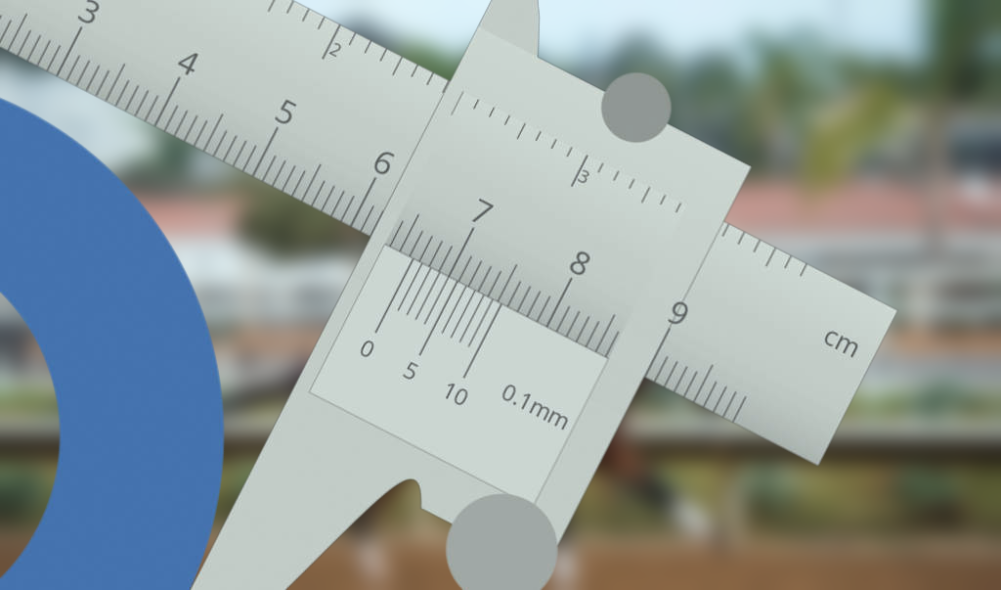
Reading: mm 66.4
